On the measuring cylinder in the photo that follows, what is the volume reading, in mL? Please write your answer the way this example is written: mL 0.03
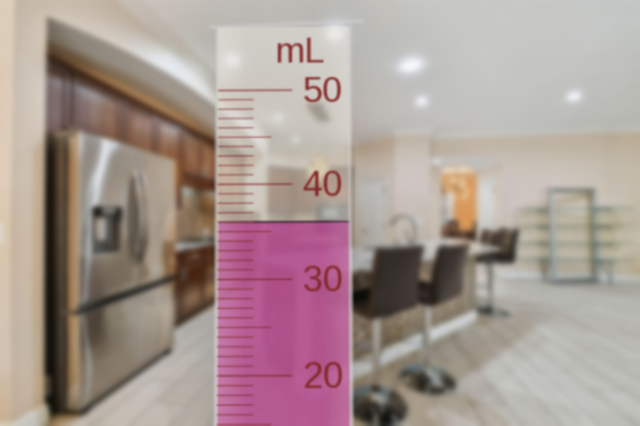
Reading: mL 36
